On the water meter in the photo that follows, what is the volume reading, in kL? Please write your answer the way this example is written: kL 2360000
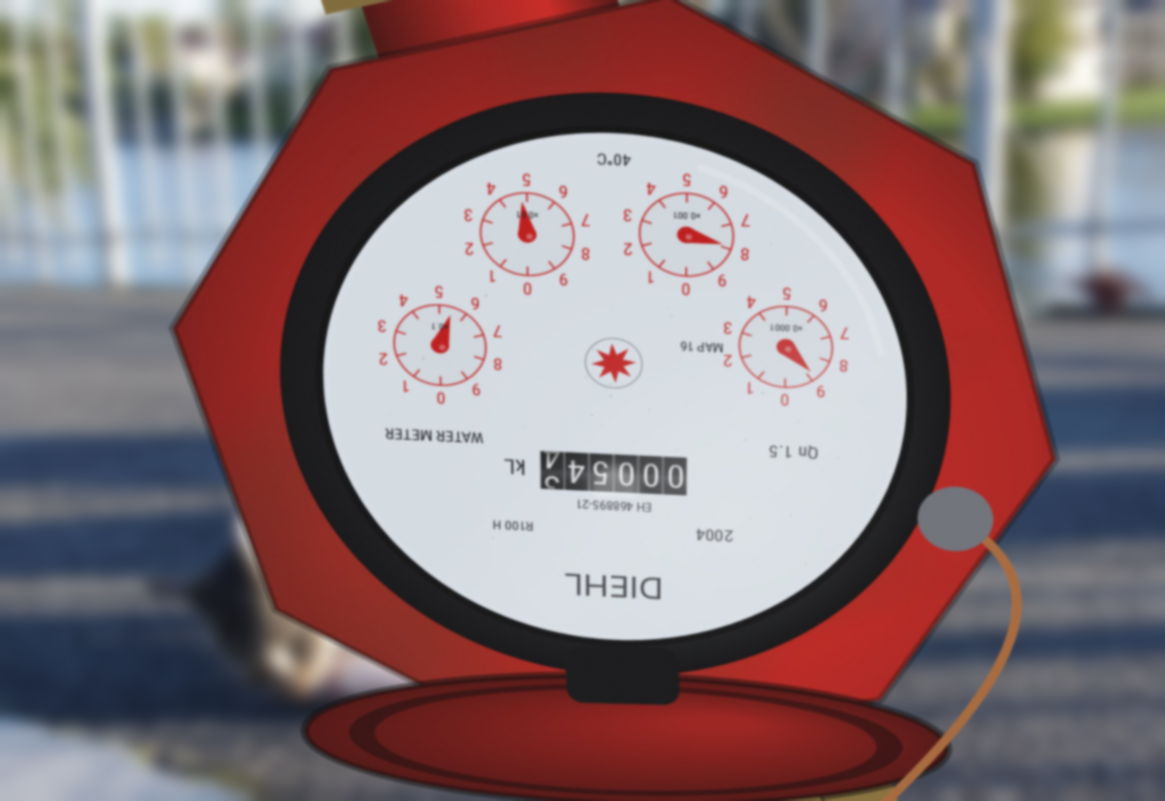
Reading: kL 543.5478
